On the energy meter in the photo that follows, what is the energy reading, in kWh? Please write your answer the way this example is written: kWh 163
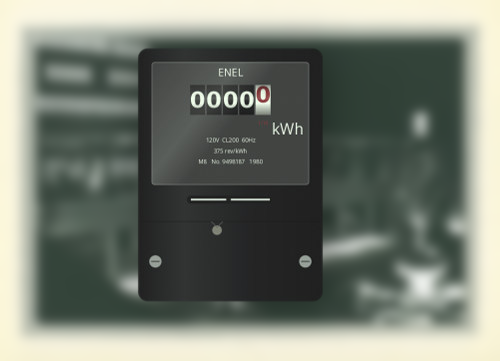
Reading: kWh 0.0
